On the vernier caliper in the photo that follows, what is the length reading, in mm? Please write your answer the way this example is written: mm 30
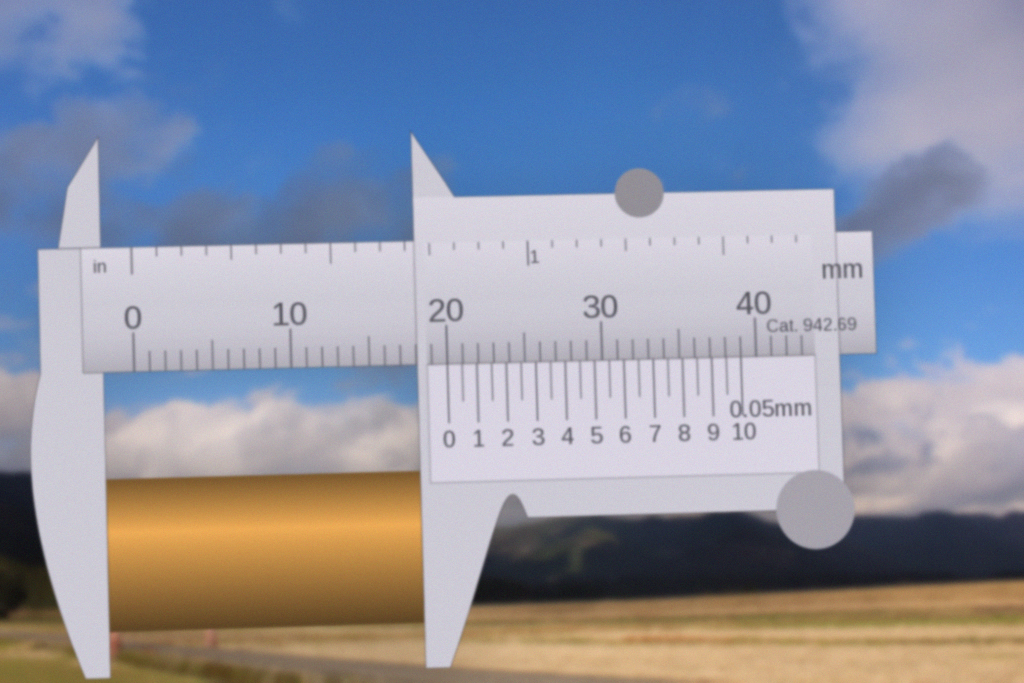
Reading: mm 20.0
